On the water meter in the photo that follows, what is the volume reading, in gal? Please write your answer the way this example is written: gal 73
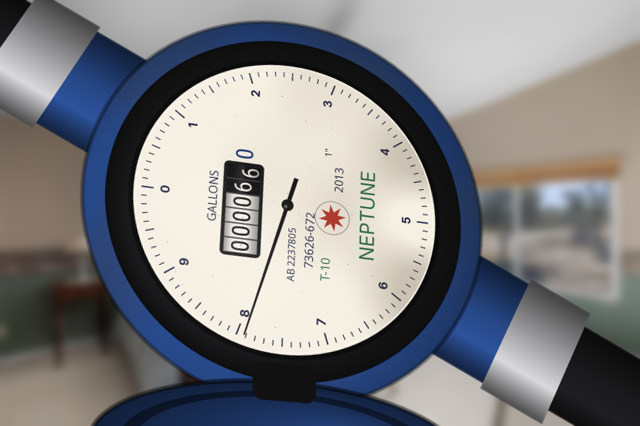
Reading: gal 657.9
